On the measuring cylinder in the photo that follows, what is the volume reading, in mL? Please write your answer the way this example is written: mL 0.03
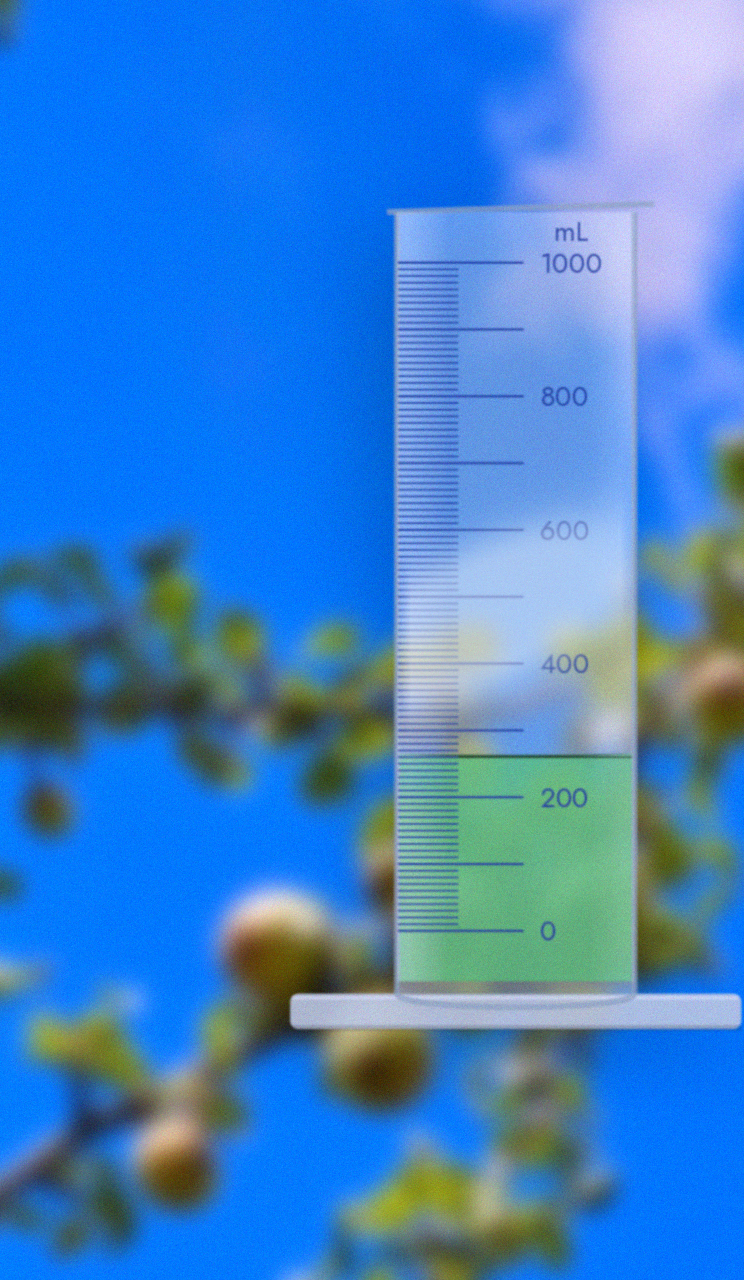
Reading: mL 260
